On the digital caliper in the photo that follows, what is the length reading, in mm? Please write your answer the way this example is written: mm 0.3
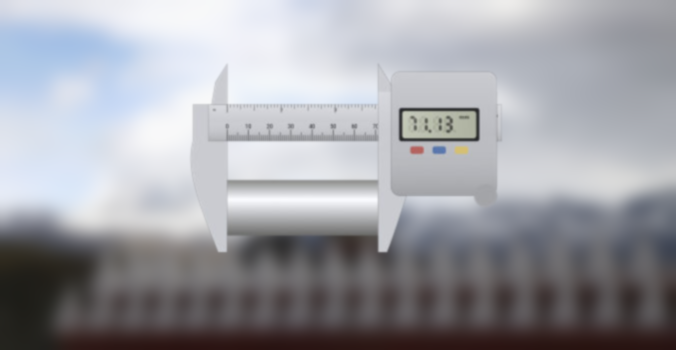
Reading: mm 71.13
